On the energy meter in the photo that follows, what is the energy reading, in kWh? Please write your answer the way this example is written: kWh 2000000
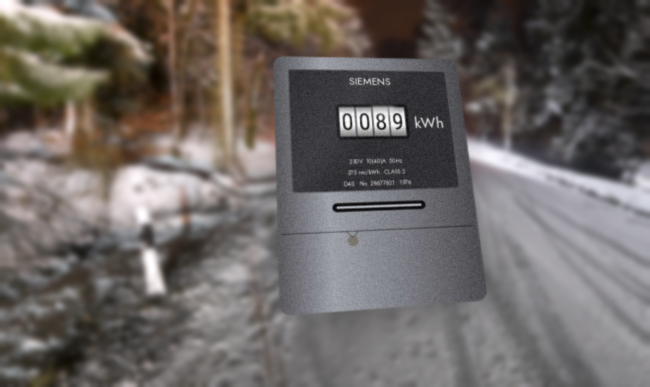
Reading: kWh 89
